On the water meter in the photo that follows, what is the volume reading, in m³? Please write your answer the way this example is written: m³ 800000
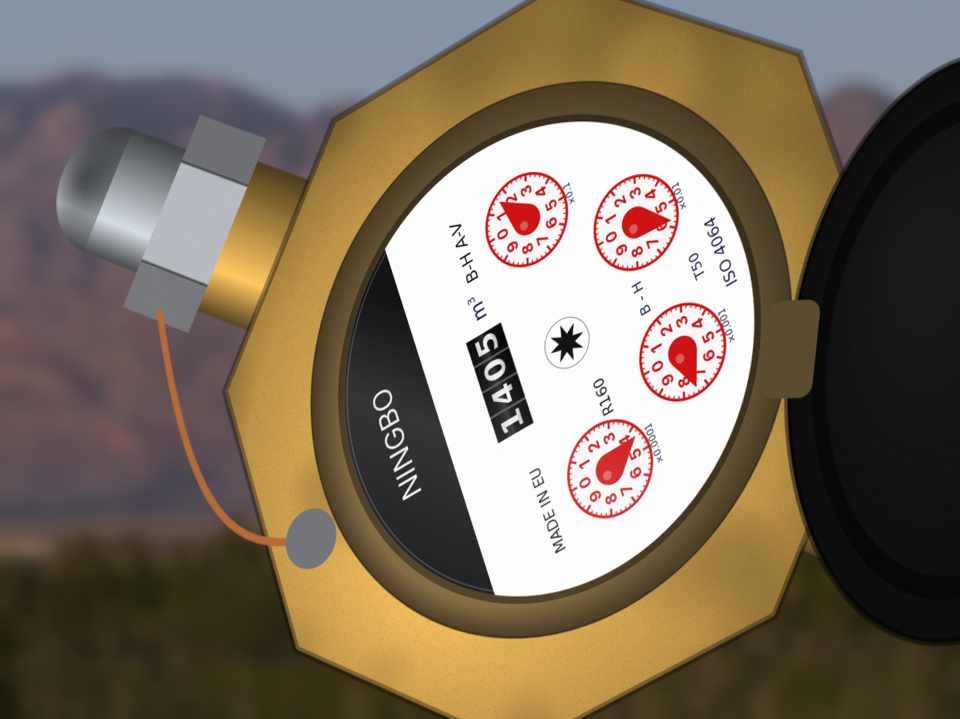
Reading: m³ 1405.1574
